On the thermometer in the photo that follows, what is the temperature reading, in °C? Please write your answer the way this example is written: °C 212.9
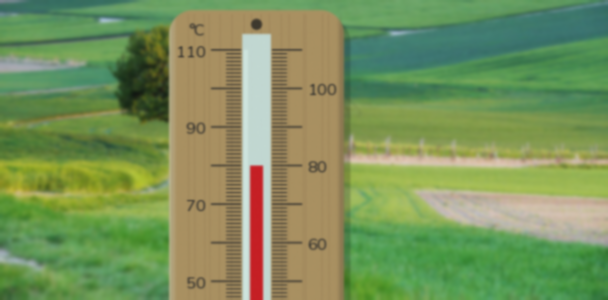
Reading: °C 80
